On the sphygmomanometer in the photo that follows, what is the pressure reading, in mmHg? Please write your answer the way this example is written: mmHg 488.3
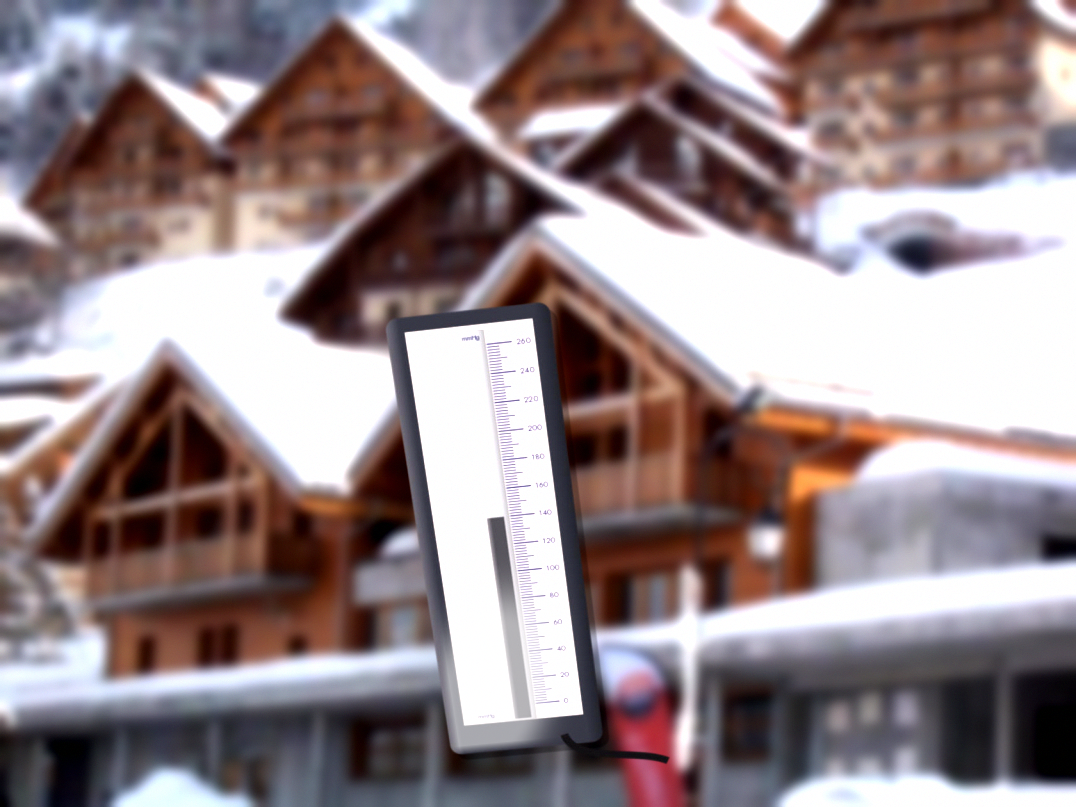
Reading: mmHg 140
